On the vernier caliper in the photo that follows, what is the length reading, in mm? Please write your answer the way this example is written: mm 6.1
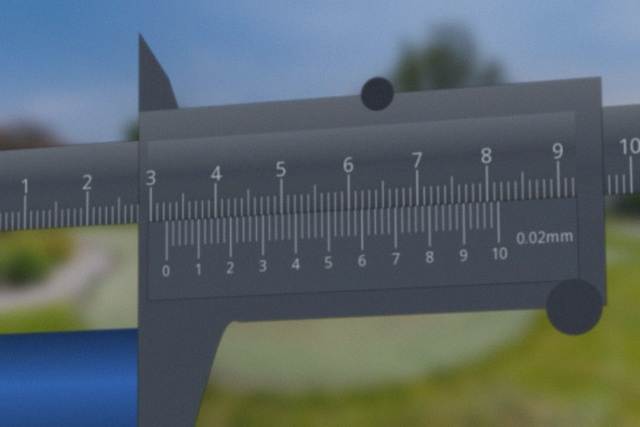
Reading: mm 32.5
